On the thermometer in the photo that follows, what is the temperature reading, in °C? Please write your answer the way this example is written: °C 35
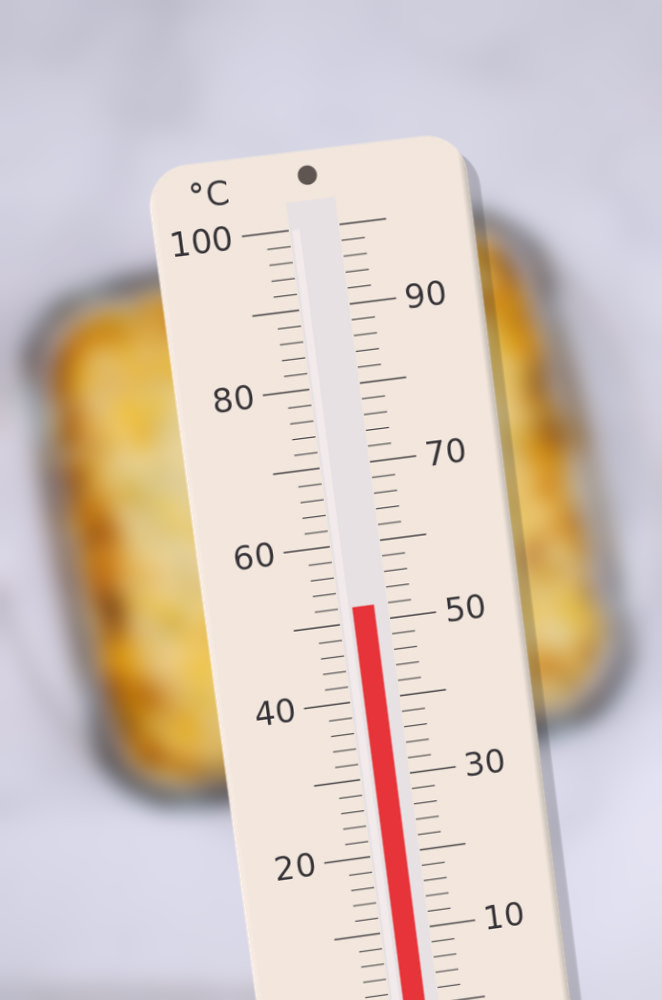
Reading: °C 52
